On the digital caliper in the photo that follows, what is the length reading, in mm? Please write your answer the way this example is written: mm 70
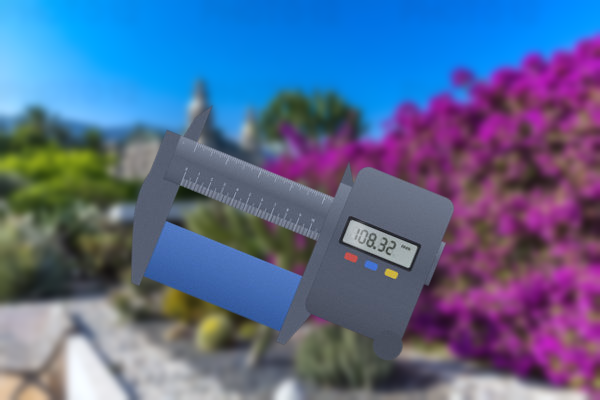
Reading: mm 108.32
